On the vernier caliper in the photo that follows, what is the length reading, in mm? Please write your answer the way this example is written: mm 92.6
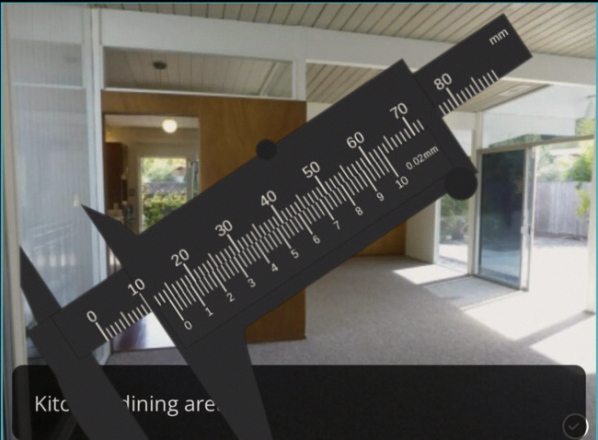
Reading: mm 14.0
